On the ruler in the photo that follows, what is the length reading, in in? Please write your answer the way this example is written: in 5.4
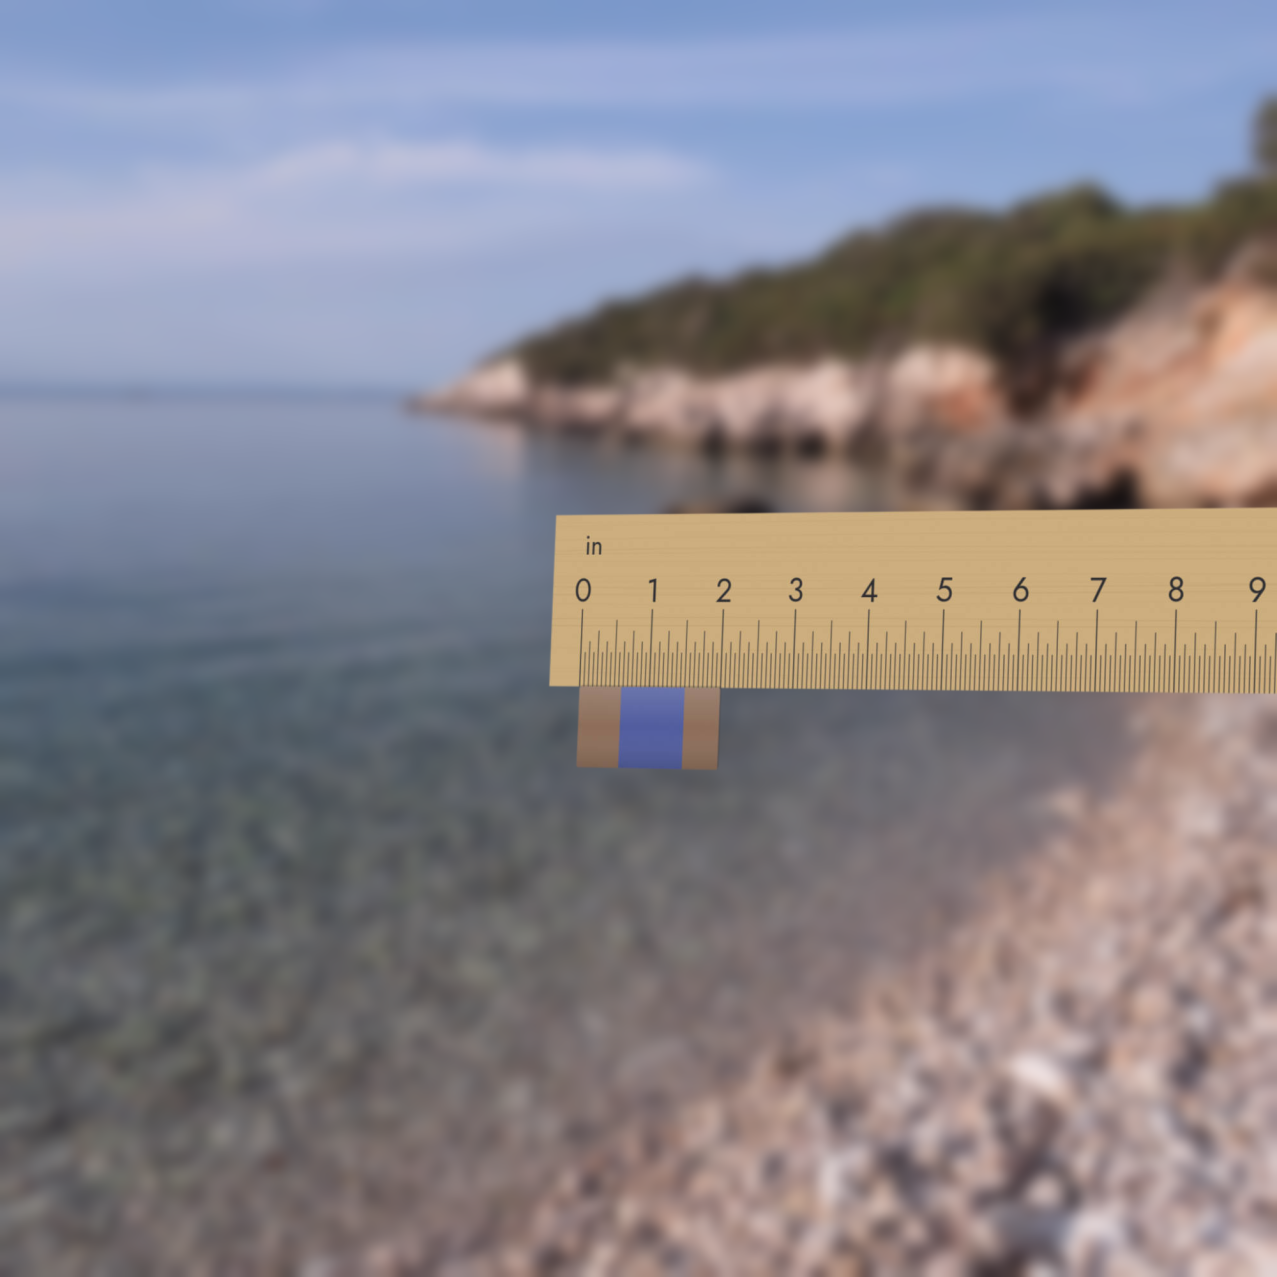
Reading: in 2
